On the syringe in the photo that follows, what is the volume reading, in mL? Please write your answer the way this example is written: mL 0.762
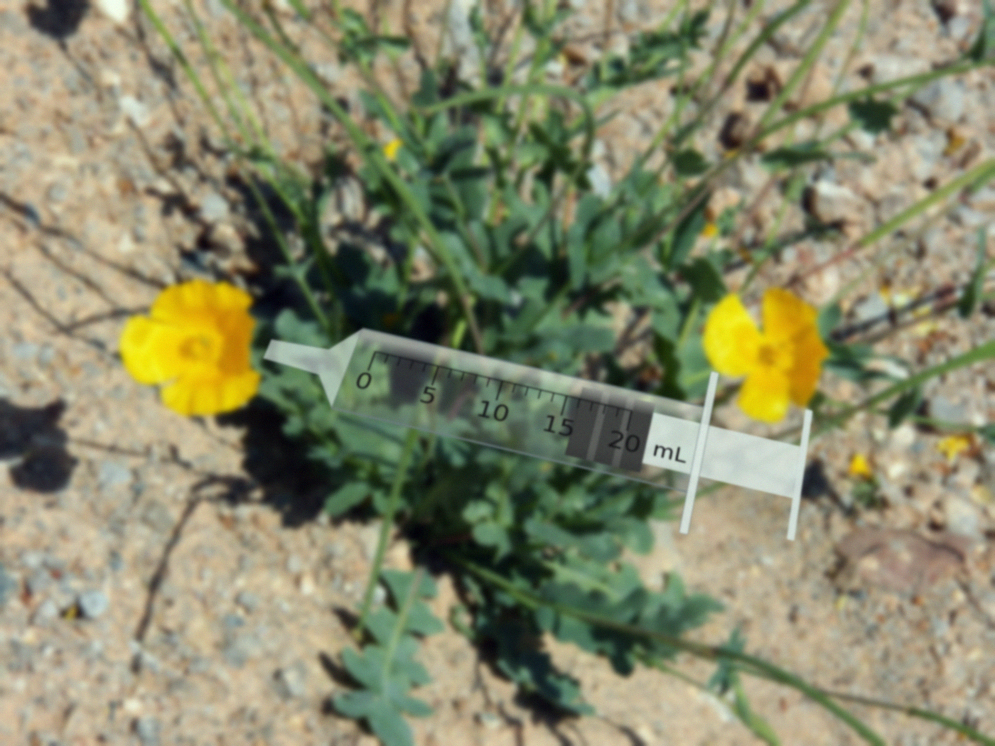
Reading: mL 16
